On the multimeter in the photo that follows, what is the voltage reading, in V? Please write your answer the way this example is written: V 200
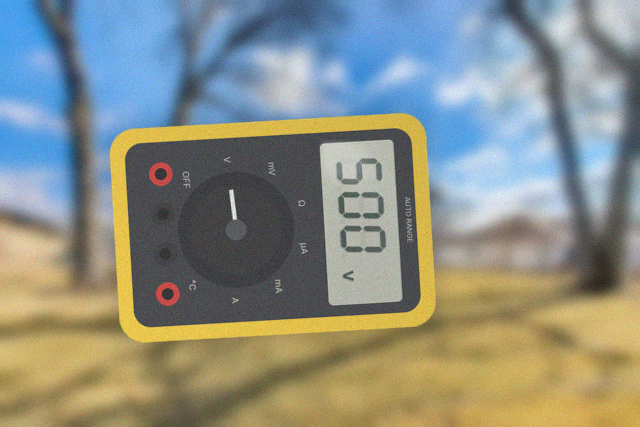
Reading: V 500
